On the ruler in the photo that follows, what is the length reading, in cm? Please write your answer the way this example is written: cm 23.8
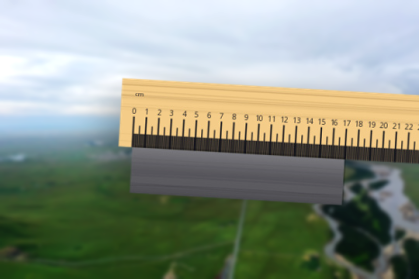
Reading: cm 17
